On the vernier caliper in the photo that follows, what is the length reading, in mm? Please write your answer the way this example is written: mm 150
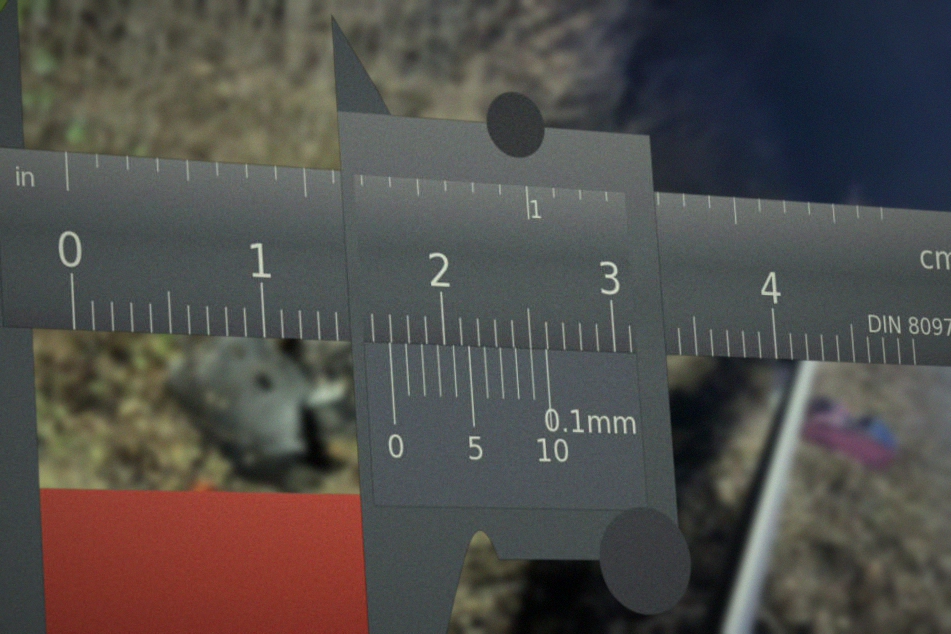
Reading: mm 16.9
